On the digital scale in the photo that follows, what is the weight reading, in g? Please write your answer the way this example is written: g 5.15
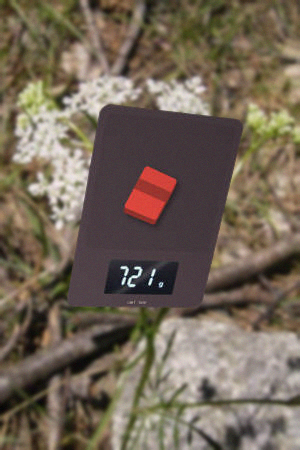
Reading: g 721
